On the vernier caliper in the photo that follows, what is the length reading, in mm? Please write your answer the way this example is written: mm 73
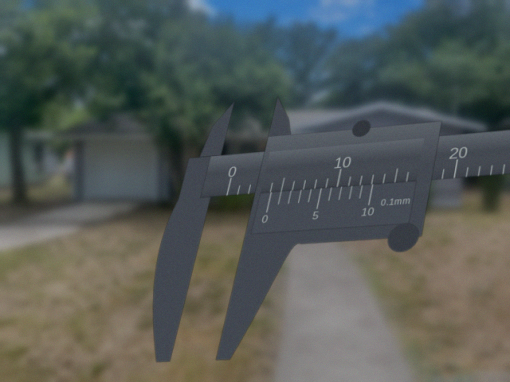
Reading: mm 4.1
